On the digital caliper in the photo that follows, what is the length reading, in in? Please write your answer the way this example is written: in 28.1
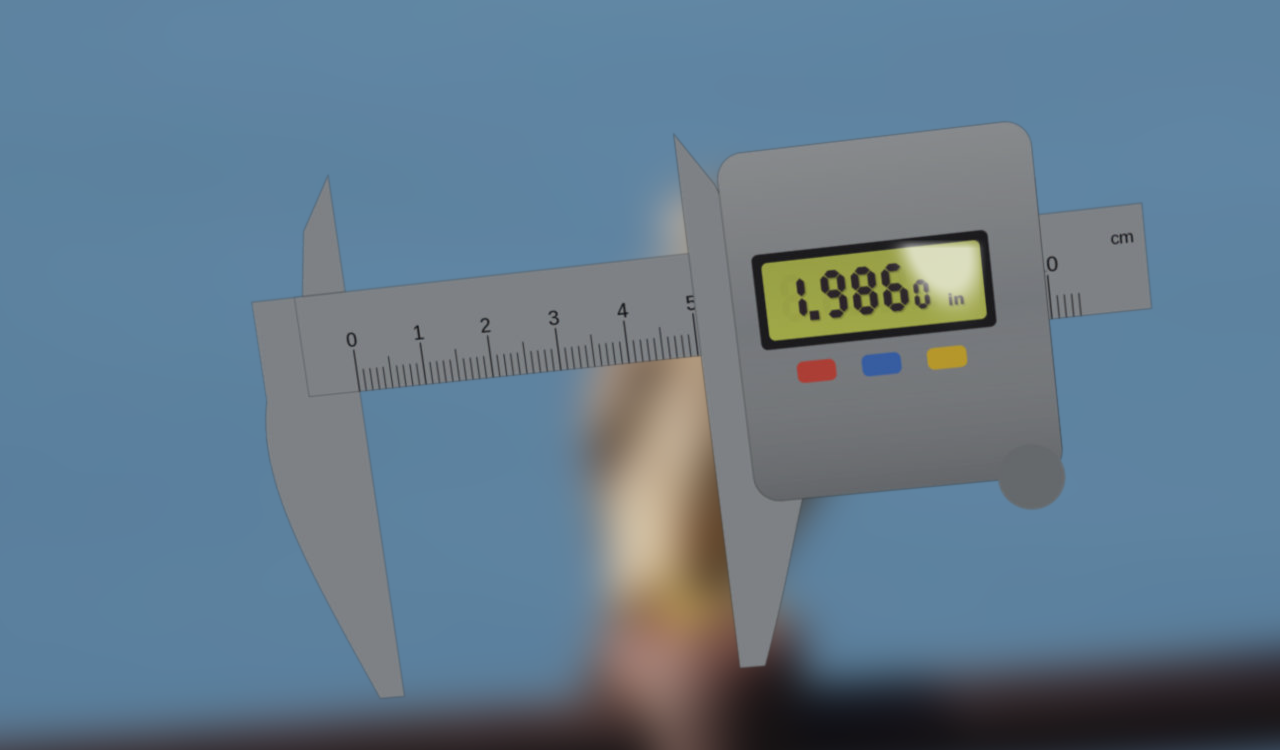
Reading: in 1.9860
